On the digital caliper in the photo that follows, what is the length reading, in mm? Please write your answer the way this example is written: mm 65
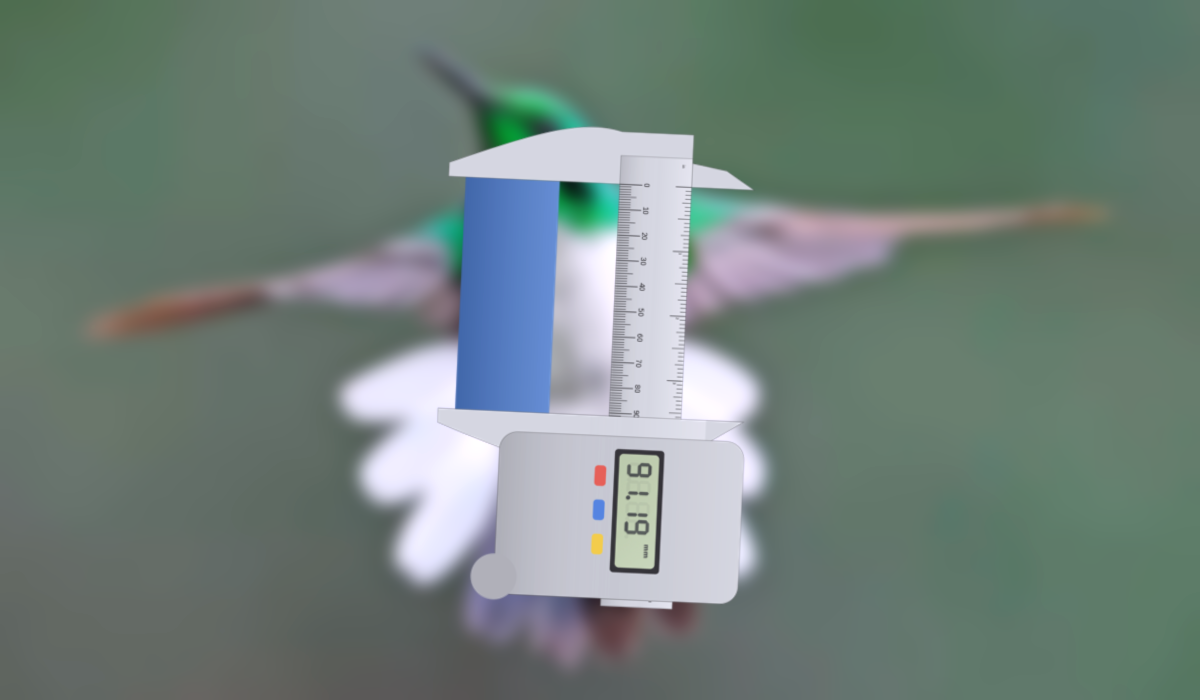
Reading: mm 91.19
